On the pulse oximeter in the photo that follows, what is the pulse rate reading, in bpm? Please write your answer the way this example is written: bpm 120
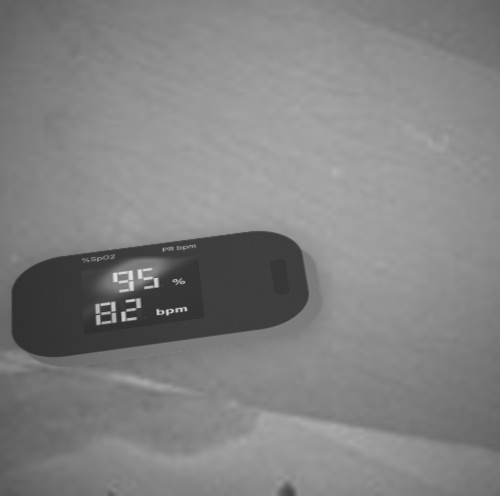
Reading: bpm 82
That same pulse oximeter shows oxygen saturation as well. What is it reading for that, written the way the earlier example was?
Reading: % 95
